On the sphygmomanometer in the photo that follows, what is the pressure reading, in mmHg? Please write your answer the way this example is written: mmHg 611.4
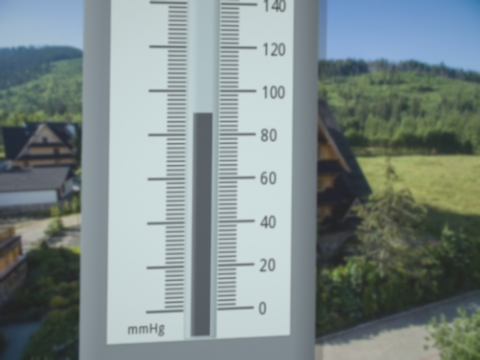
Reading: mmHg 90
